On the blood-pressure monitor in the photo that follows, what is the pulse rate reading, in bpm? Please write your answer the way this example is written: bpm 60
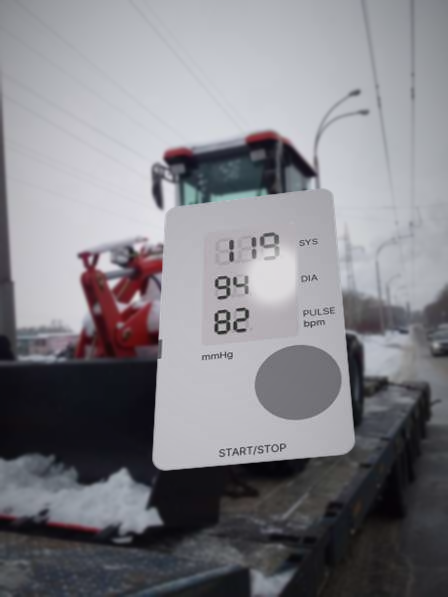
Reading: bpm 82
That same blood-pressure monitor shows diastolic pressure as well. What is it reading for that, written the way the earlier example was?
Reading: mmHg 94
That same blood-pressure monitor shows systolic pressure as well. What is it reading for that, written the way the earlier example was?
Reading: mmHg 119
